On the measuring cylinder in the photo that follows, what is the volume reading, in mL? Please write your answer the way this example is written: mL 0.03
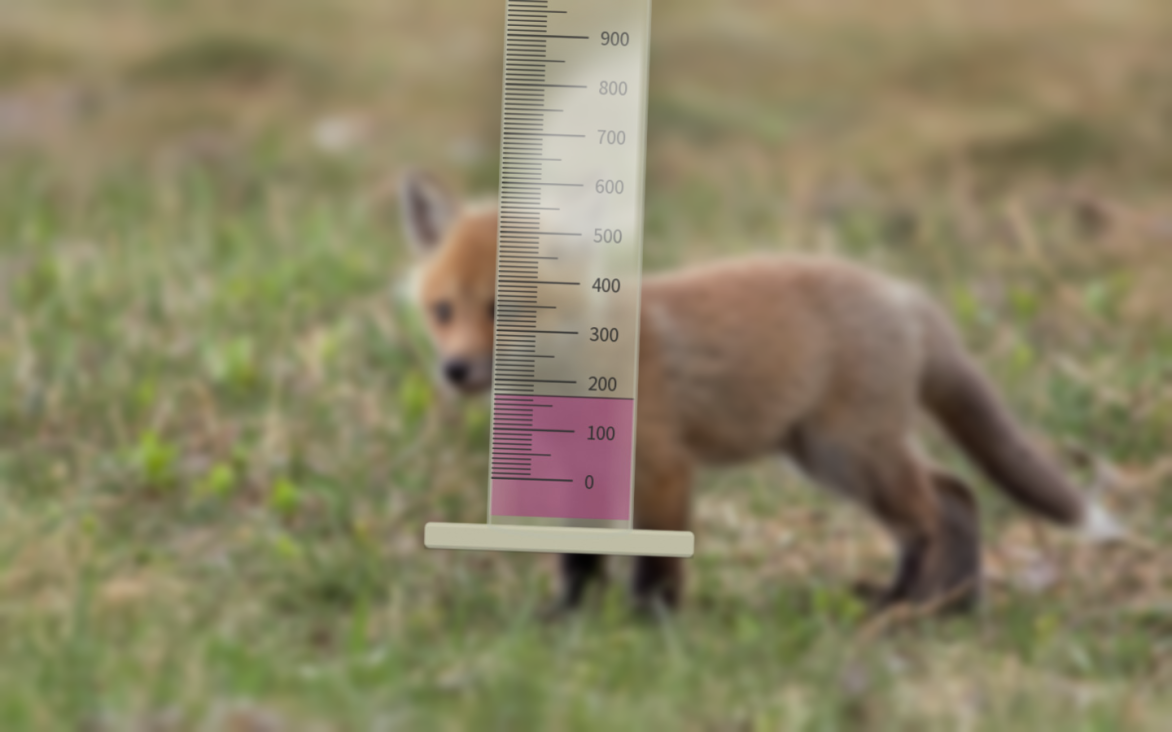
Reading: mL 170
